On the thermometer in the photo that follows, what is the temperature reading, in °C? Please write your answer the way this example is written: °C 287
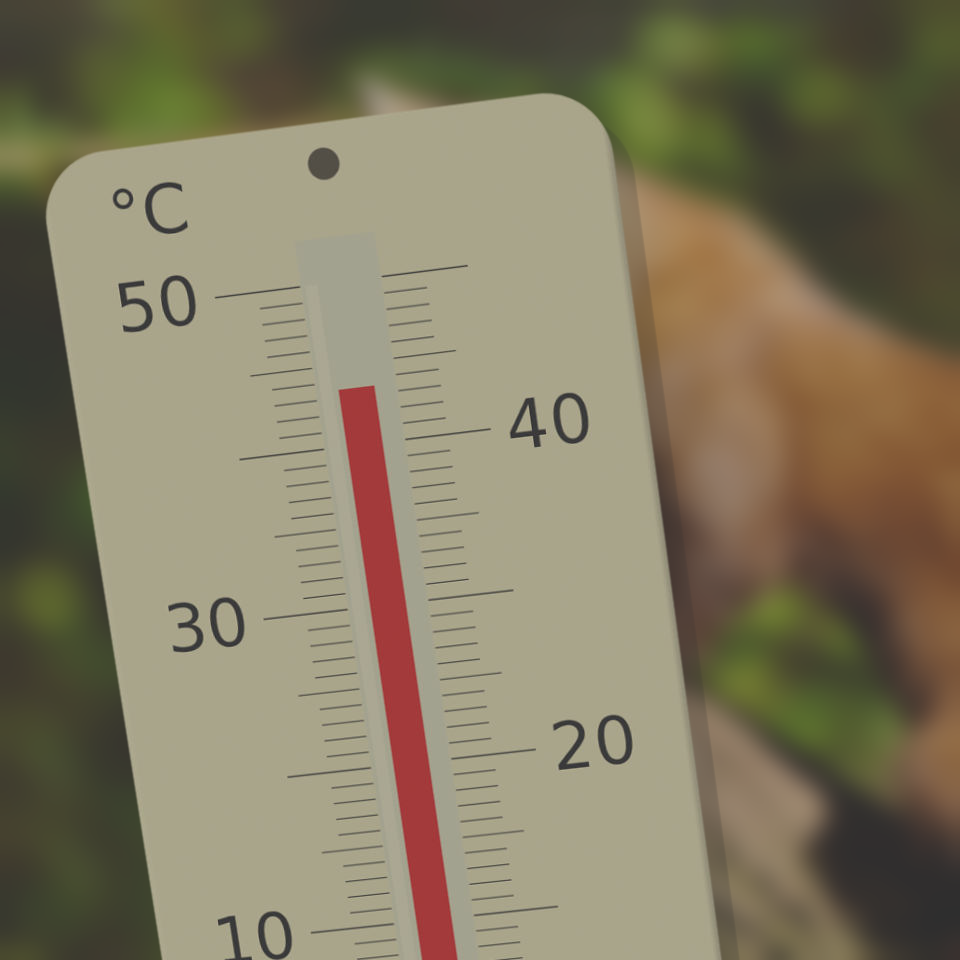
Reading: °C 43.5
